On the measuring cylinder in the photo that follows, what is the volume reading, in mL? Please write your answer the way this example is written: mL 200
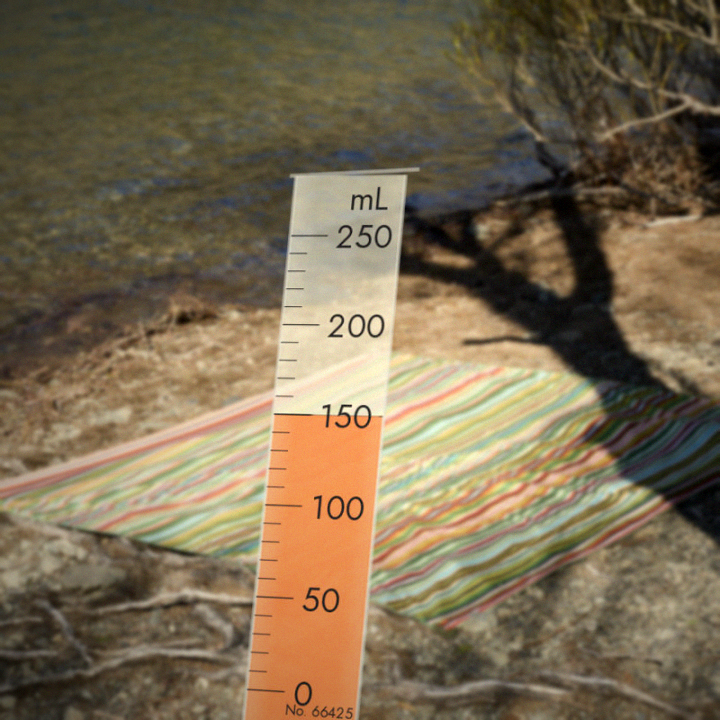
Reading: mL 150
